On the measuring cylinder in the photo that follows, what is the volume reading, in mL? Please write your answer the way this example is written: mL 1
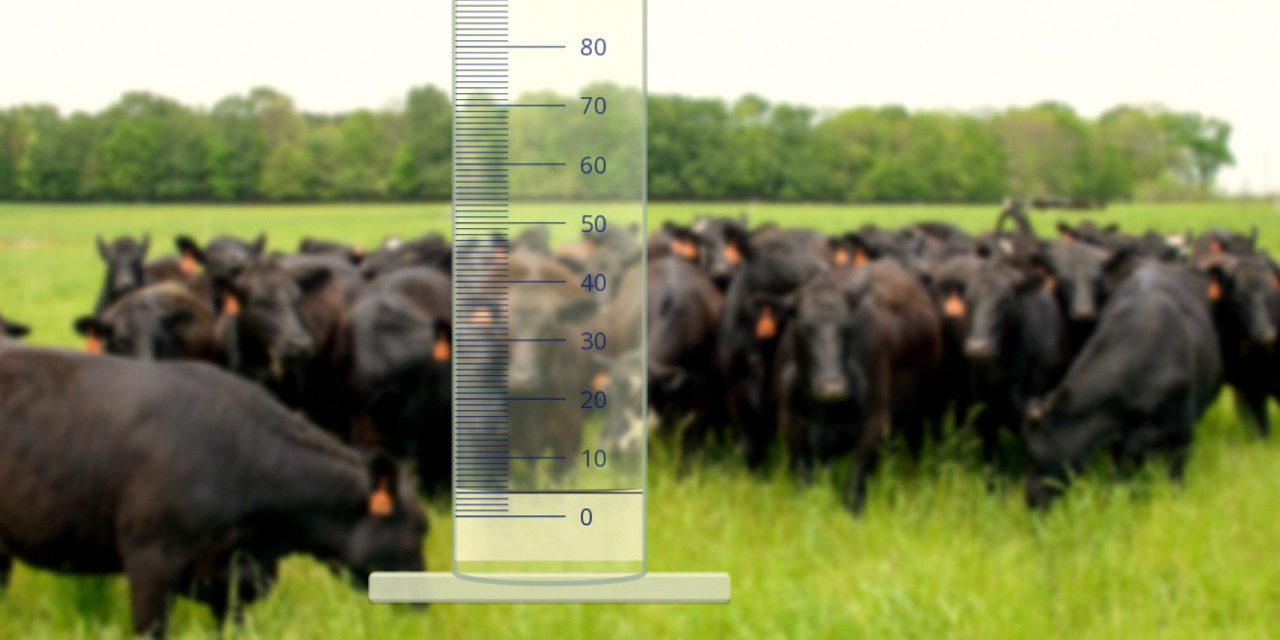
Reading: mL 4
